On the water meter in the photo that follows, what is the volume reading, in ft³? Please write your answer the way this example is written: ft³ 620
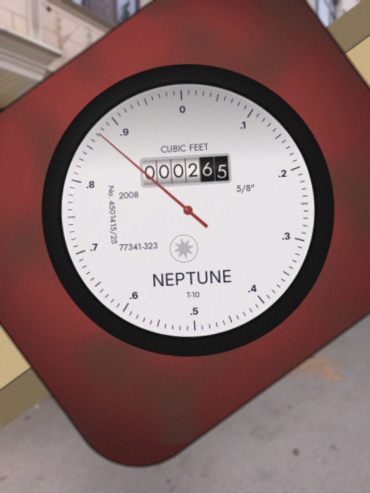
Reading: ft³ 264.87
